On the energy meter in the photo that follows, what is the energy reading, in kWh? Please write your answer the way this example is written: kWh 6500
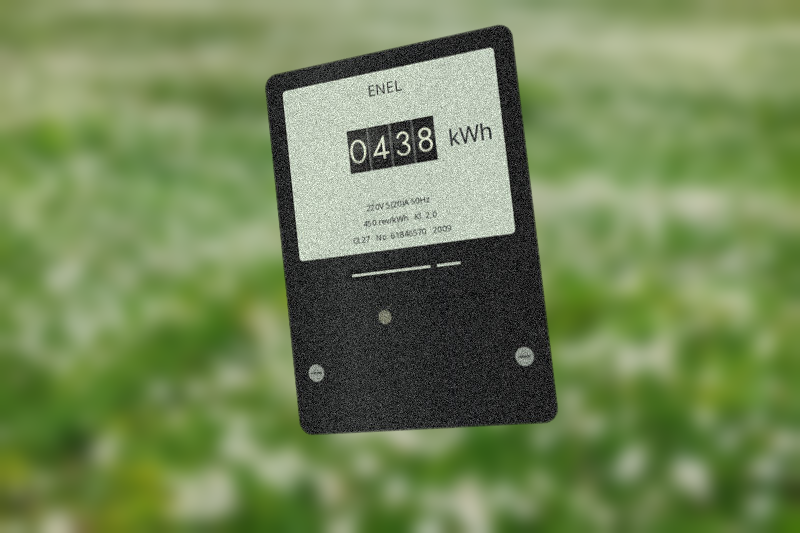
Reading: kWh 438
